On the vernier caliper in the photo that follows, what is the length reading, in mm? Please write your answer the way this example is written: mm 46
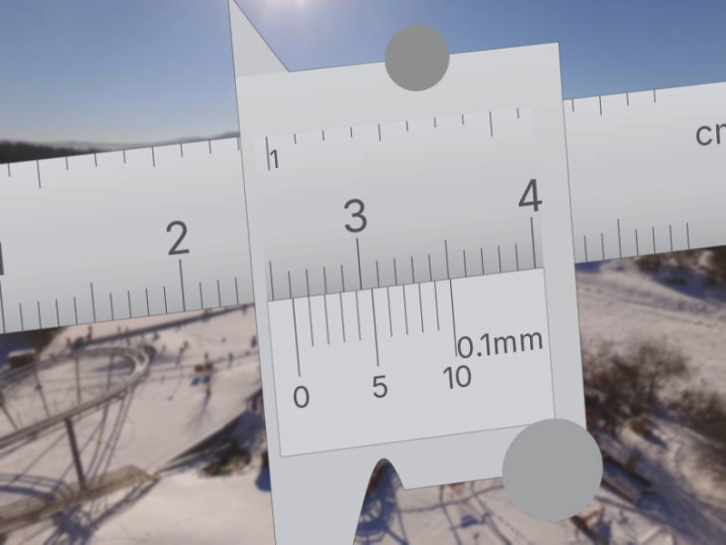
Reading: mm 26.1
